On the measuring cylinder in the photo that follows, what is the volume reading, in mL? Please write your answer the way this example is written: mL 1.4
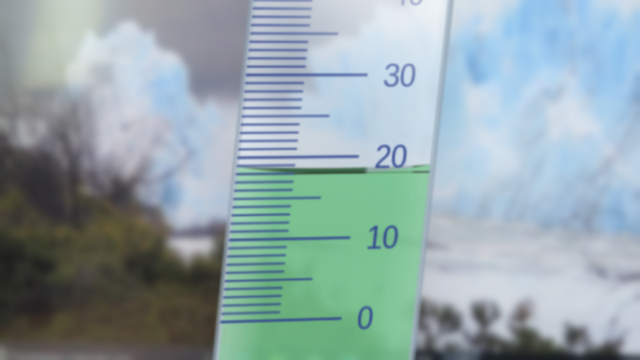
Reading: mL 18
